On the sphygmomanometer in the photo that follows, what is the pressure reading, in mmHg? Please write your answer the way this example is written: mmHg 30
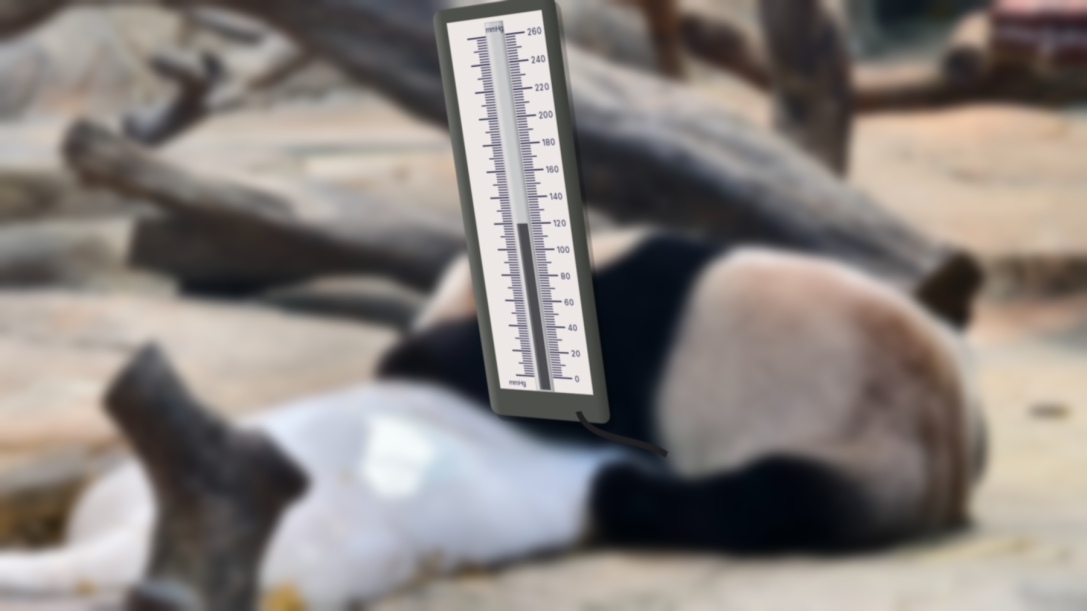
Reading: mmHg 120
